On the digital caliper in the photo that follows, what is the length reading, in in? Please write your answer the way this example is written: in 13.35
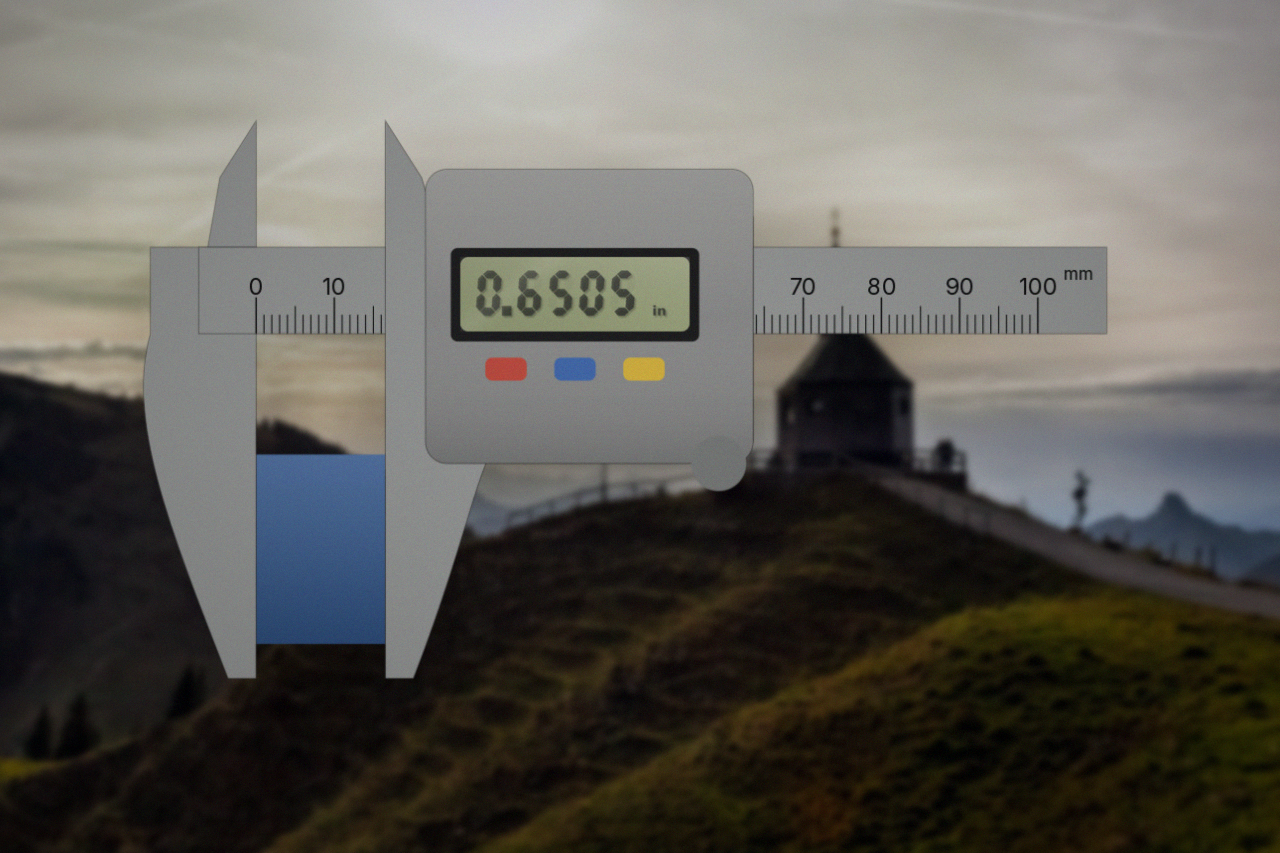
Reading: in 0.6505
